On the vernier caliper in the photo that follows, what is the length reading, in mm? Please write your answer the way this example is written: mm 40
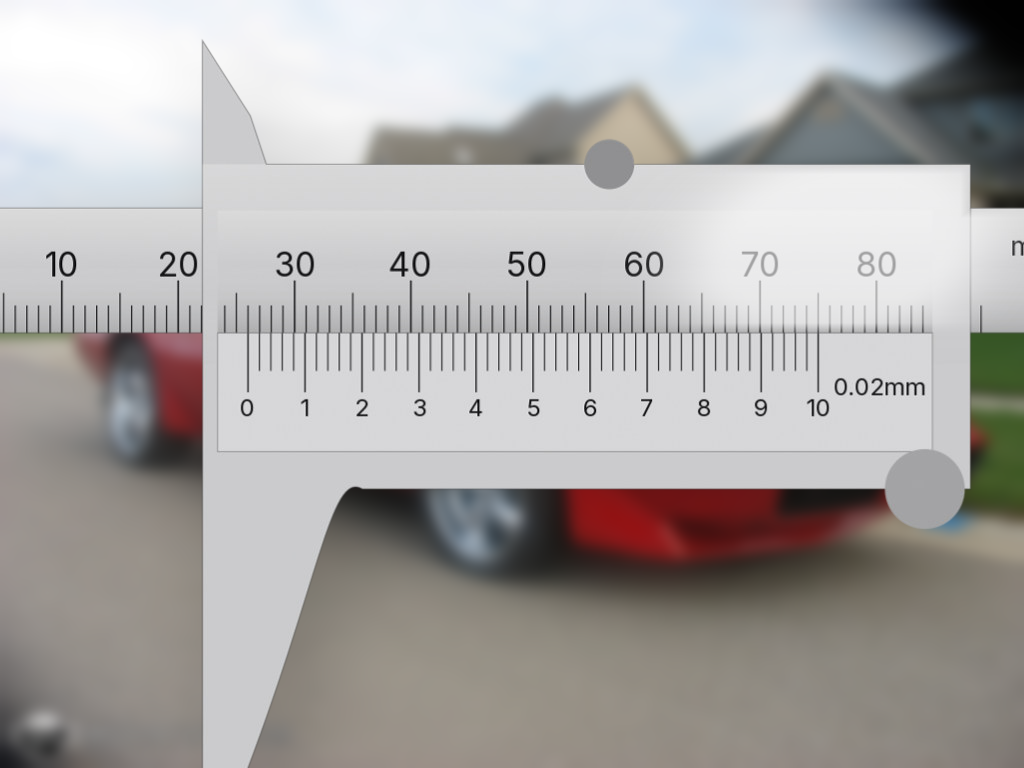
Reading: mm 26.0
